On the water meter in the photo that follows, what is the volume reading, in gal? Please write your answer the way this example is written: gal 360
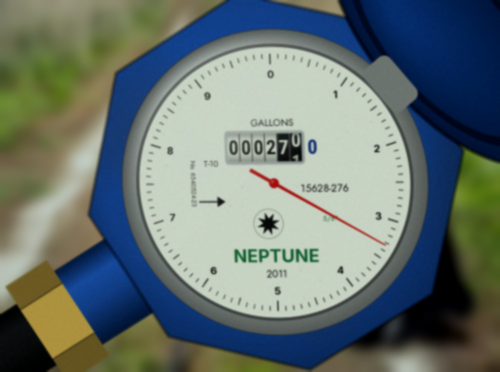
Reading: gal 2703.3
